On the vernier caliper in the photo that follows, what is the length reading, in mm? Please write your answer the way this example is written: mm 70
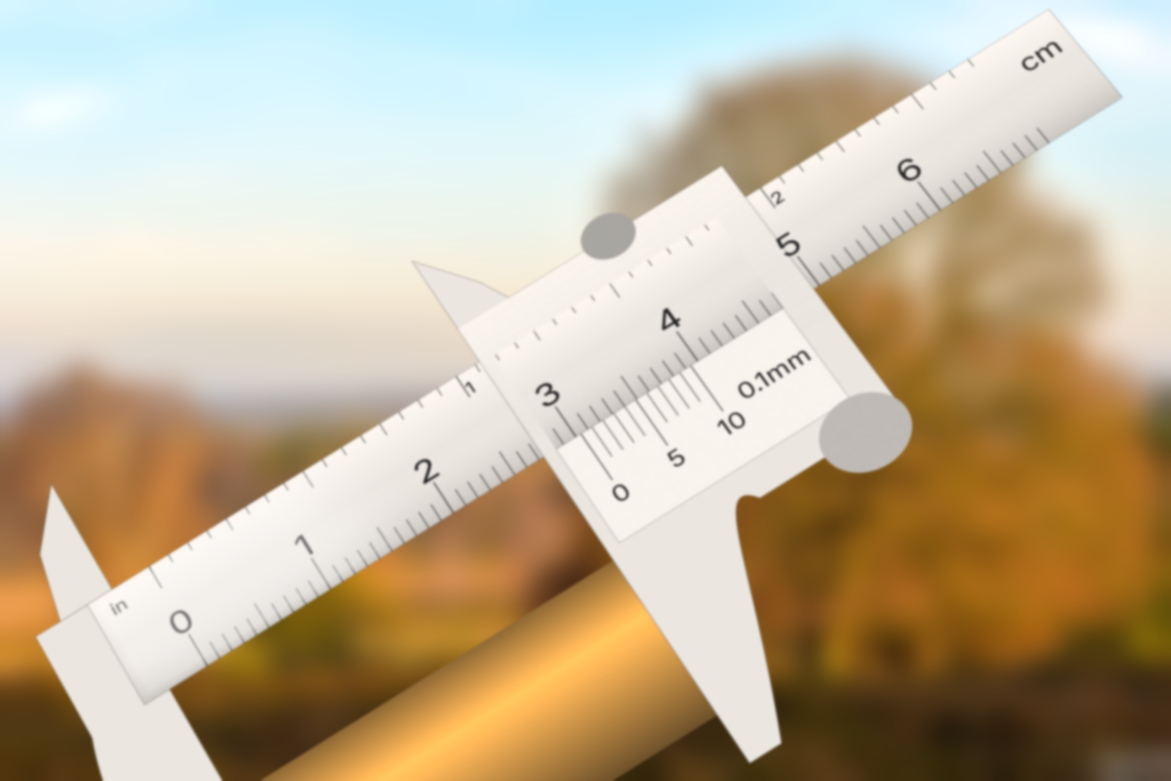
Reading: mm 30.4
